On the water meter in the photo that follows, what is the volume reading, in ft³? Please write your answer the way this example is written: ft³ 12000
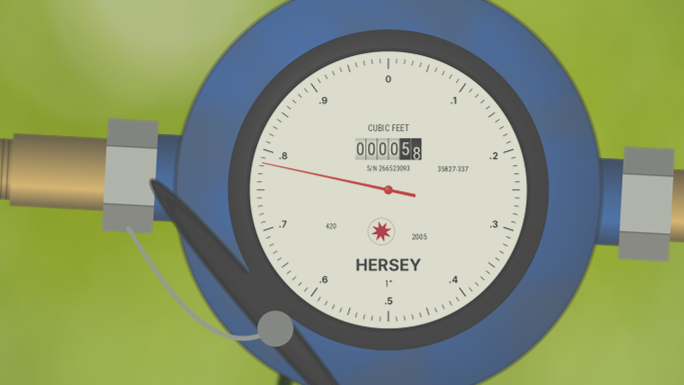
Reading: ft³ 57.78
